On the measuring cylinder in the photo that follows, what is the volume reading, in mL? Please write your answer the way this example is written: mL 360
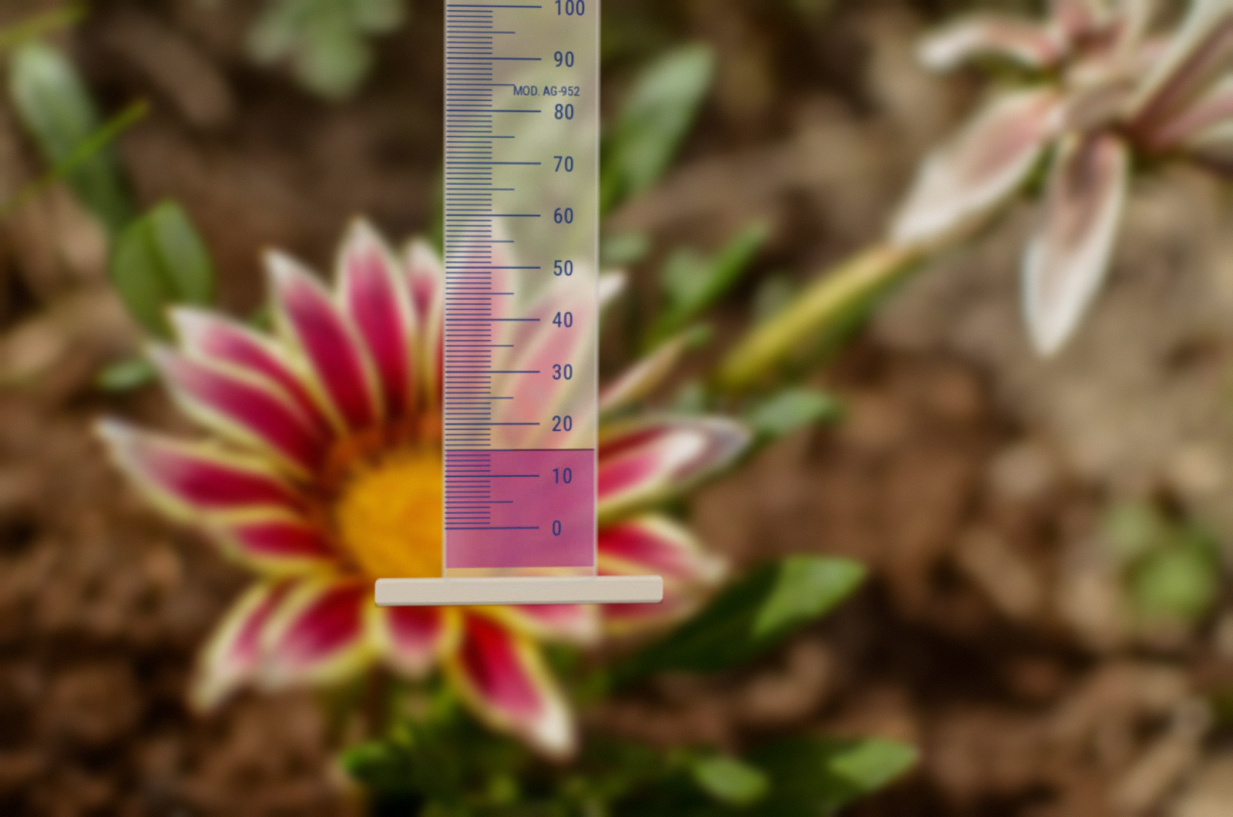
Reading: mL 15
